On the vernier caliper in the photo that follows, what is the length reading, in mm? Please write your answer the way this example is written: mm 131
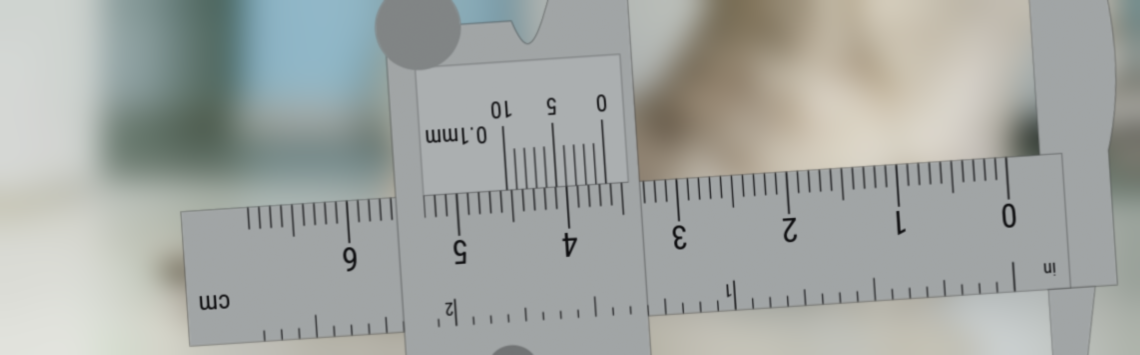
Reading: mm 36.4
